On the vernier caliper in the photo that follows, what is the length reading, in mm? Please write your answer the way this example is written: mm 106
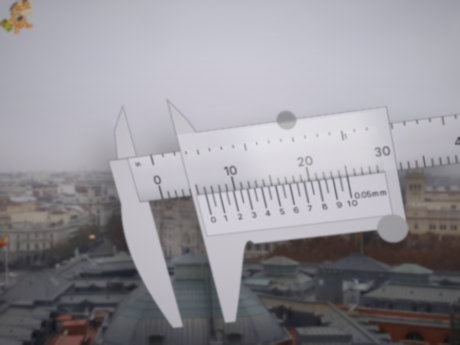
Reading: mm 6.0
